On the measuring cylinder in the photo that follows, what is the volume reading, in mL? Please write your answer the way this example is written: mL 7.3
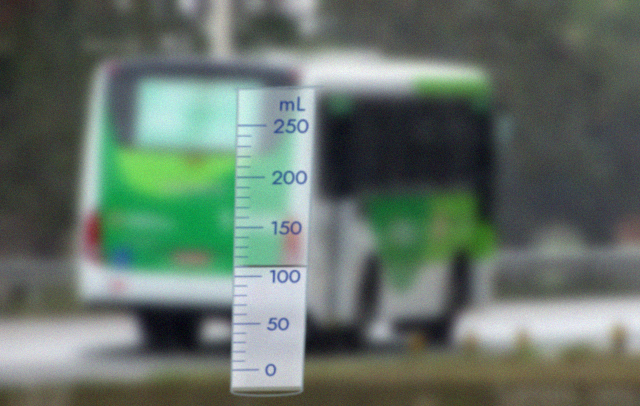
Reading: mL 110
